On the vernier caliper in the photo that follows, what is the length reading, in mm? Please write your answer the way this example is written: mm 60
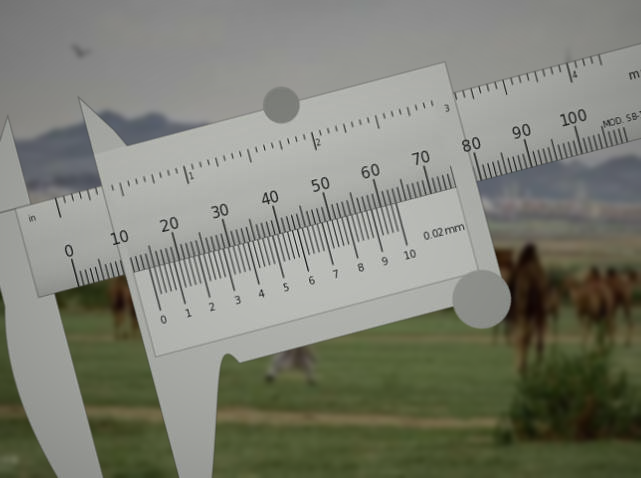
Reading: mm 14.0
